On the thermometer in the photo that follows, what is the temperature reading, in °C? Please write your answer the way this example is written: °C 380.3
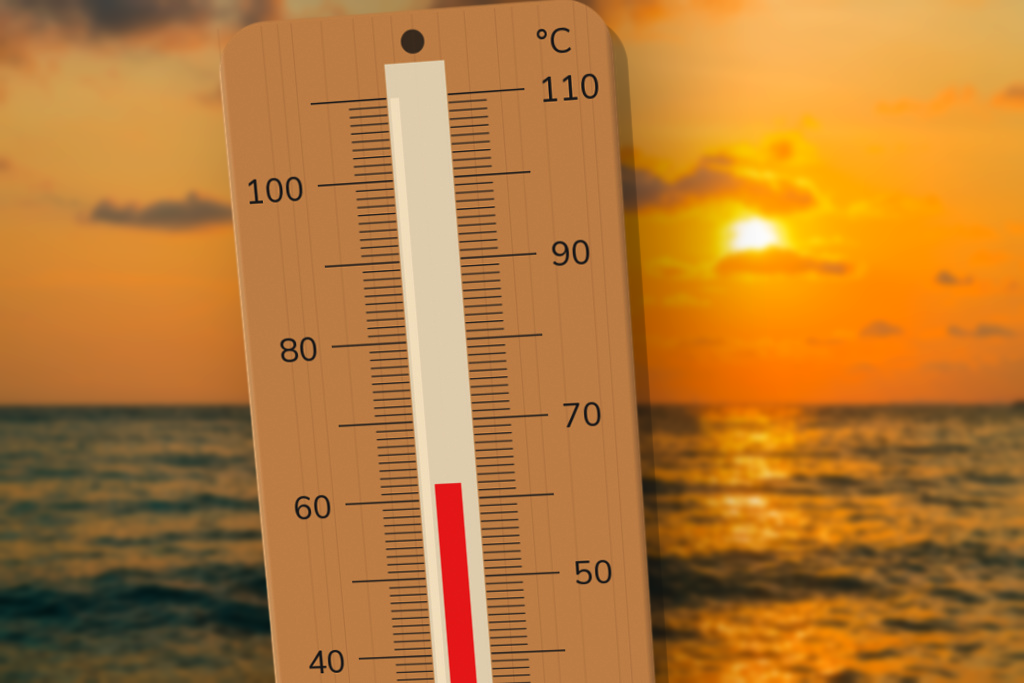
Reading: °C 62
